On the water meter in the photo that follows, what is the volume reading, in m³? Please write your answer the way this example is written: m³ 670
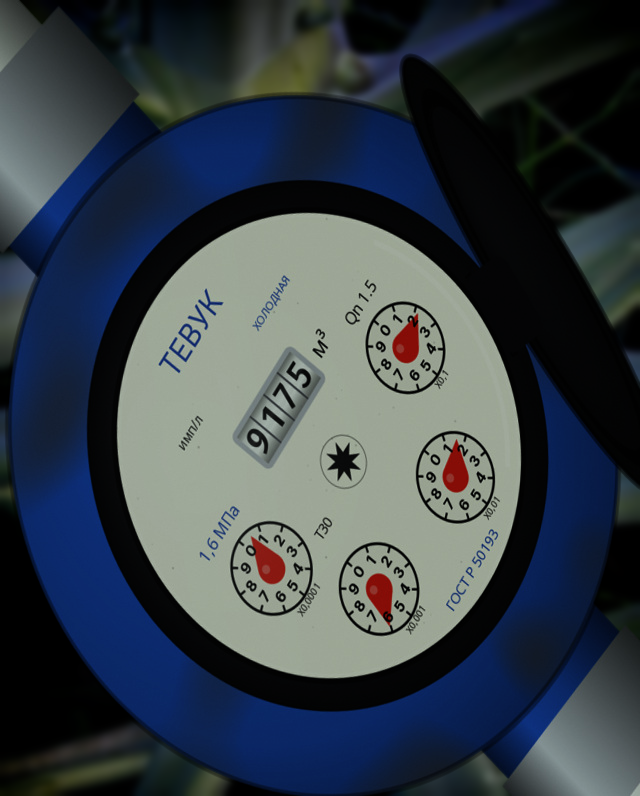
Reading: m³ 9175.2160
